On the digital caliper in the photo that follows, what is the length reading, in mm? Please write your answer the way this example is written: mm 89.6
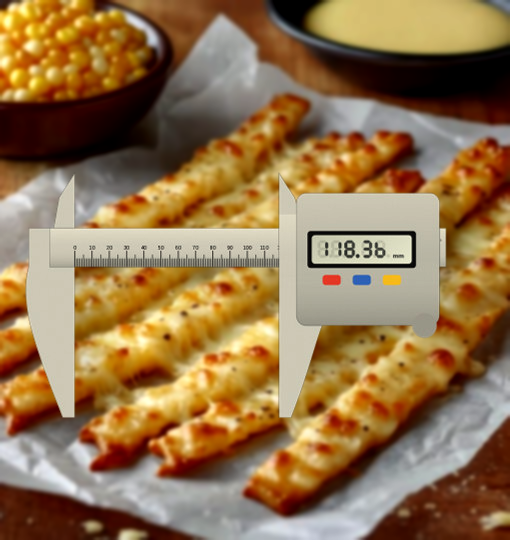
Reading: mm 118.36
